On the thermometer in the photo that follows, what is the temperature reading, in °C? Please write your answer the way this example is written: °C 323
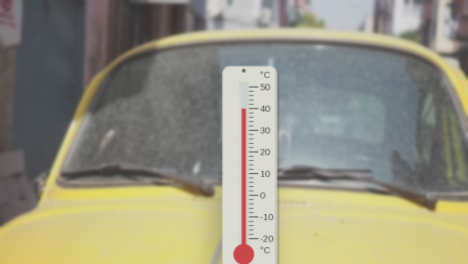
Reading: °C 40
